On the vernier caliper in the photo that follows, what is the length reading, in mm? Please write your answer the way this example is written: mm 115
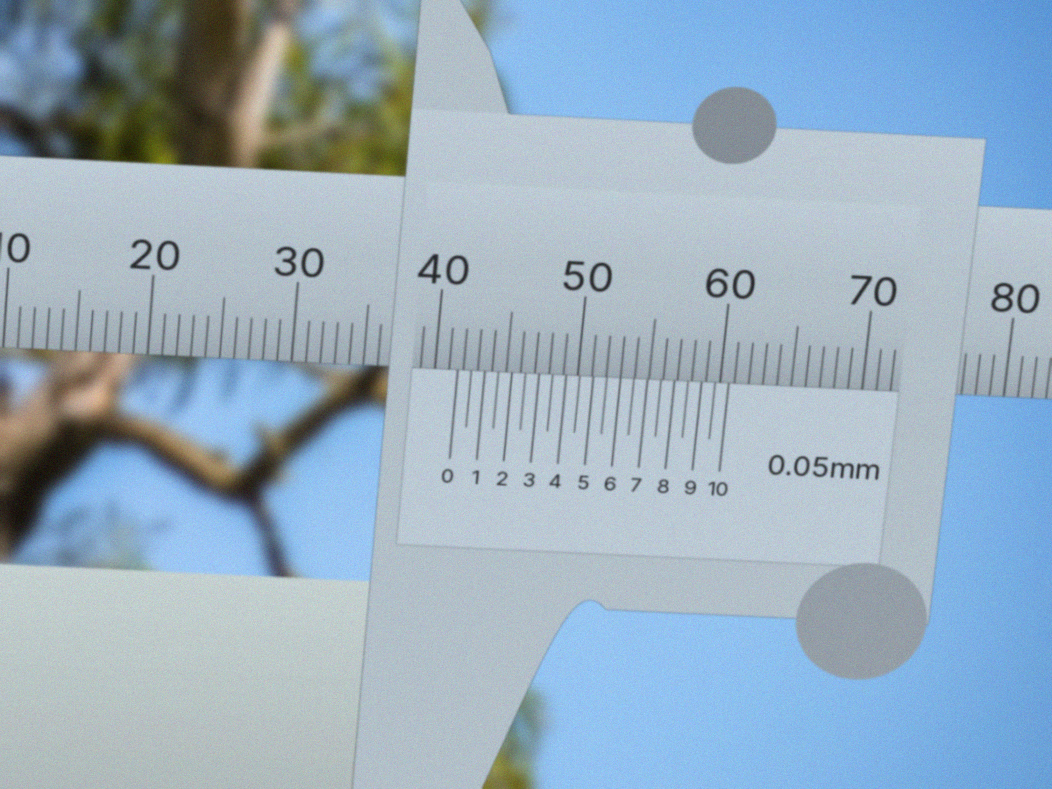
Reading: mm 41.6
